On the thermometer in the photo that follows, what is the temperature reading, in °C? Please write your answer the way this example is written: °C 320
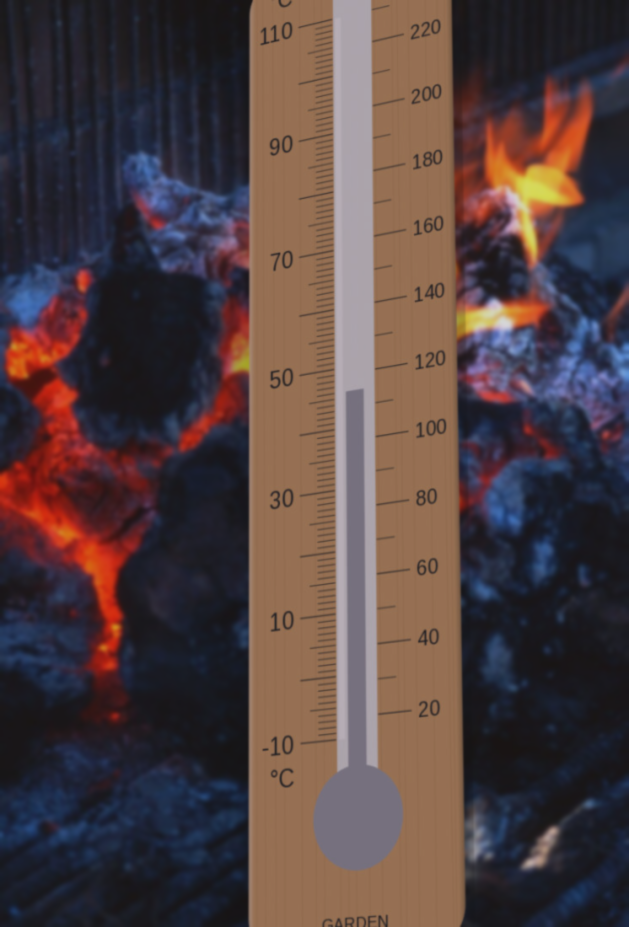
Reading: °C 46
